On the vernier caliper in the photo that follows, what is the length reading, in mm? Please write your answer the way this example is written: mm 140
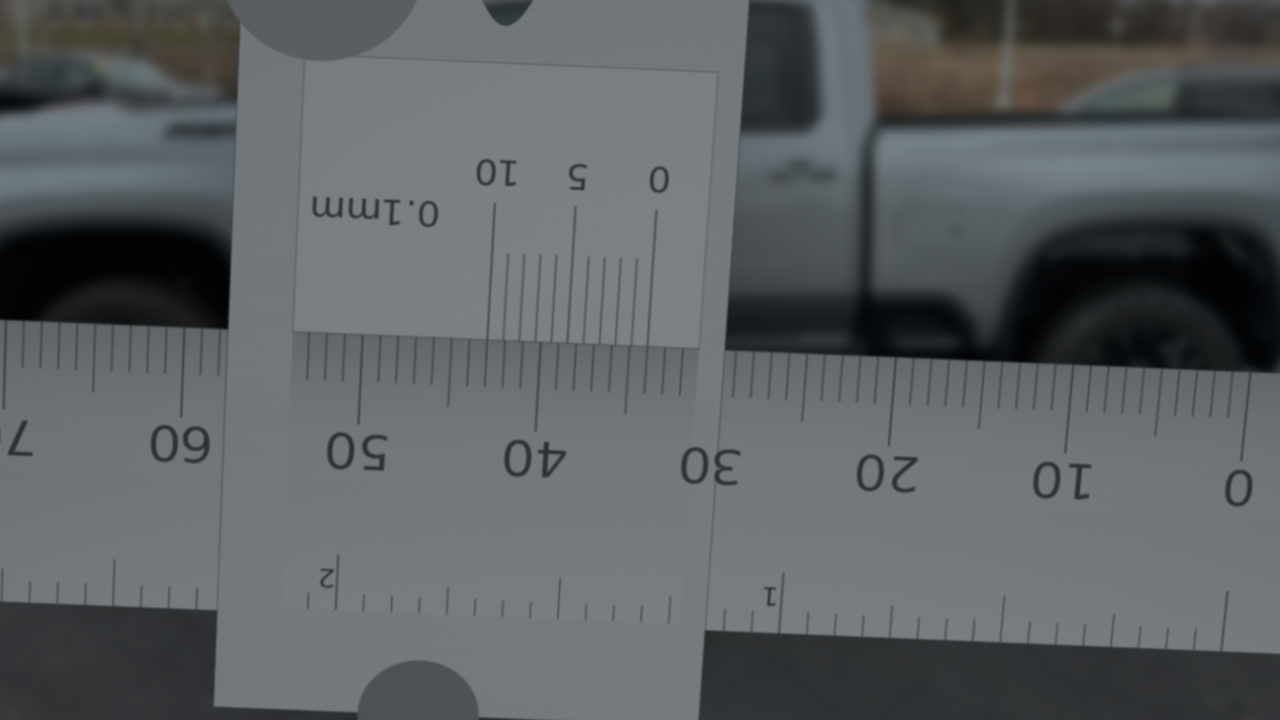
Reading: mm 34.0
